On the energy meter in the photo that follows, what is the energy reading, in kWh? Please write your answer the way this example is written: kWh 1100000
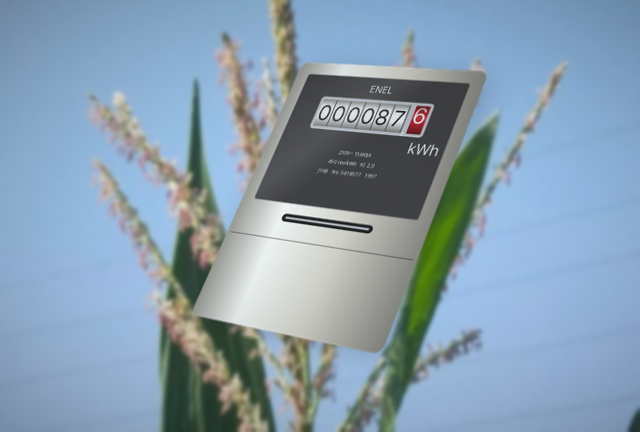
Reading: kWh 87.6
